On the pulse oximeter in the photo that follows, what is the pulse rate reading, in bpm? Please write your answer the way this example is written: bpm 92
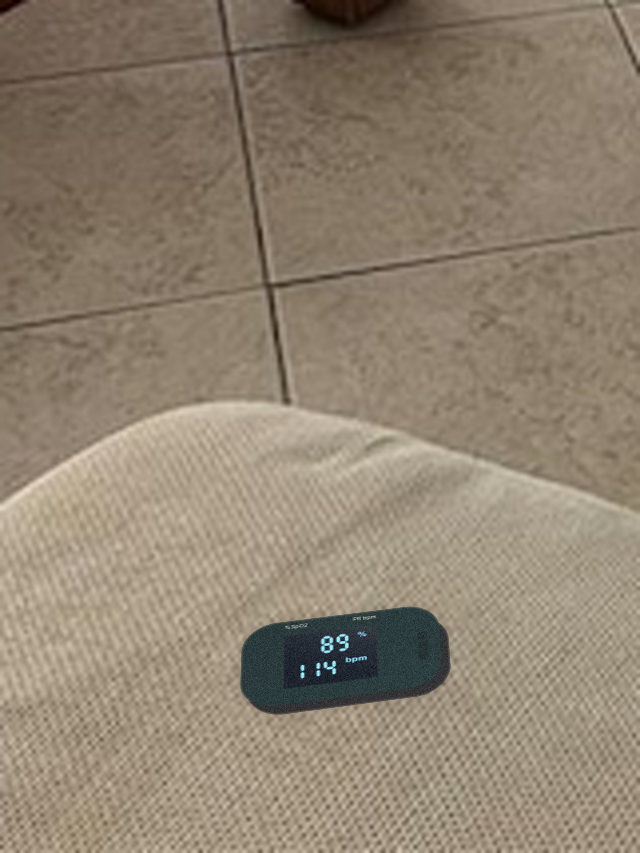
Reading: bpm 114
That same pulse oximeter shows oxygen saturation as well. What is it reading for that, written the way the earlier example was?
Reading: % 89
